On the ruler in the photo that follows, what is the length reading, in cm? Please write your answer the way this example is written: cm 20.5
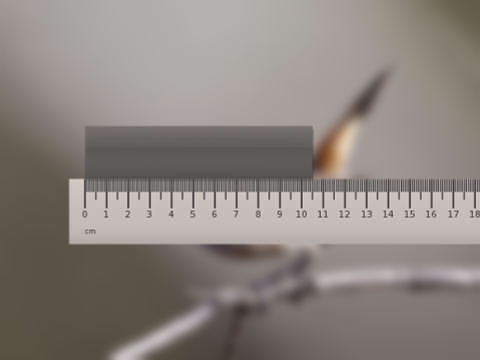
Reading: cm 10.5
